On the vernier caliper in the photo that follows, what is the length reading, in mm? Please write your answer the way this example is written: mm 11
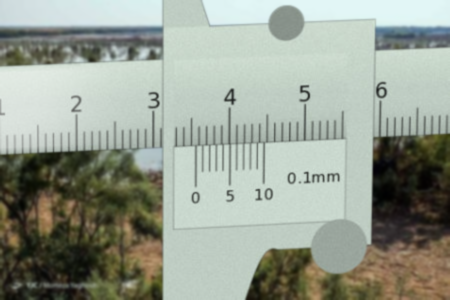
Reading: mm 35.6
